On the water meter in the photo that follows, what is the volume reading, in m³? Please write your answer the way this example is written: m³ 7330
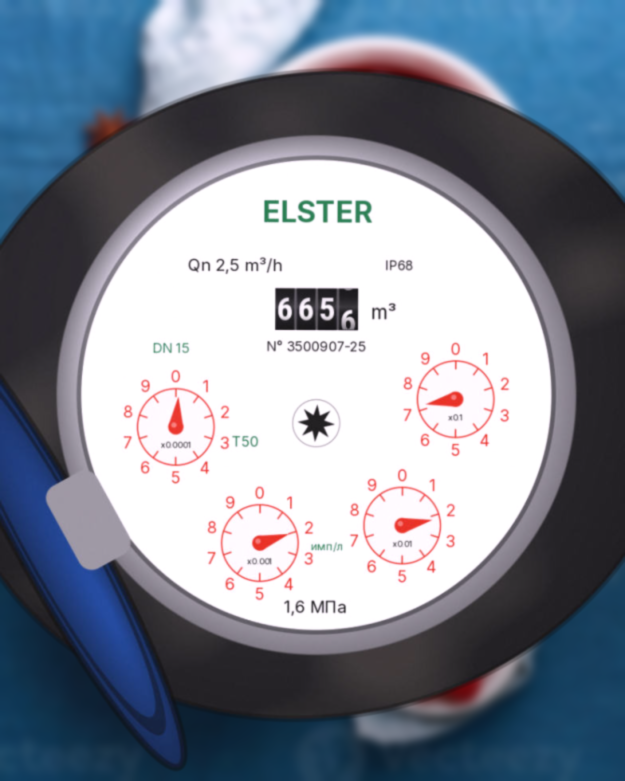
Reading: m³ 6655.7220
